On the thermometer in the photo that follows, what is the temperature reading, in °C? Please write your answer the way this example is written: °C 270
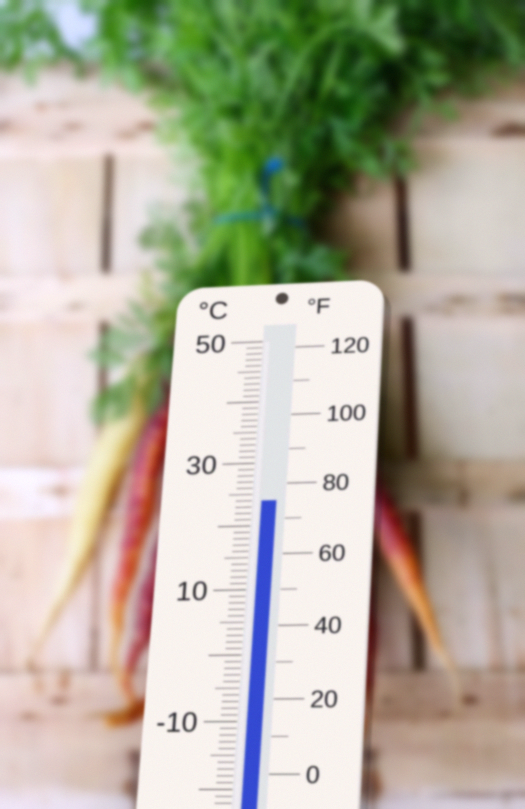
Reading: °C 24
